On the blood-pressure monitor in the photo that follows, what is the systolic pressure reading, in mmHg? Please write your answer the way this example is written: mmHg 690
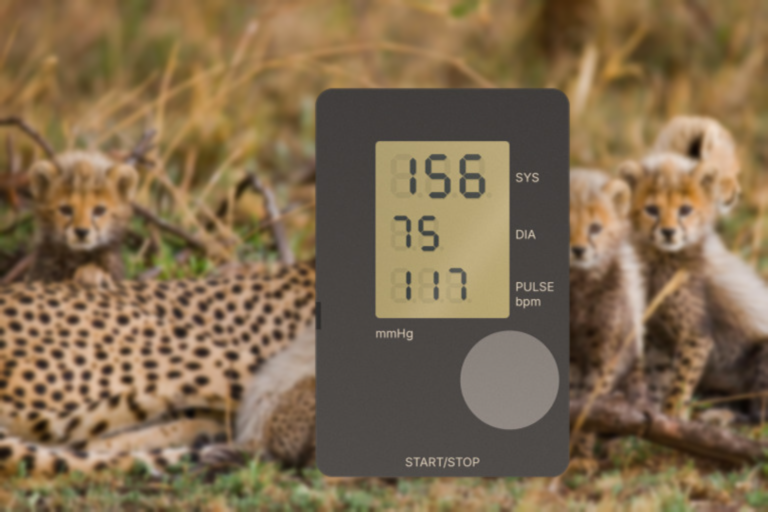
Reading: mmHg 156
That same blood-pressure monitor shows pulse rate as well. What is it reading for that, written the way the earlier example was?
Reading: bpm 117
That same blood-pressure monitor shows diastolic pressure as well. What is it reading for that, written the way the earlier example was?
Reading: mmHg 75
